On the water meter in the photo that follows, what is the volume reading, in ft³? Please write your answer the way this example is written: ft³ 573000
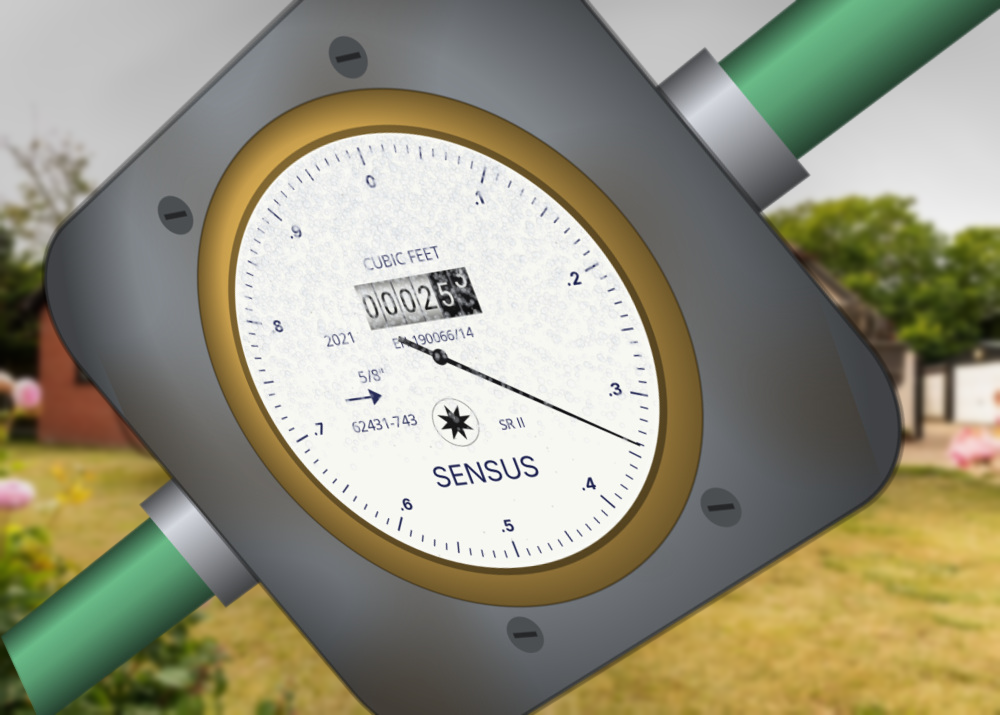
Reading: ft³ 253.34
